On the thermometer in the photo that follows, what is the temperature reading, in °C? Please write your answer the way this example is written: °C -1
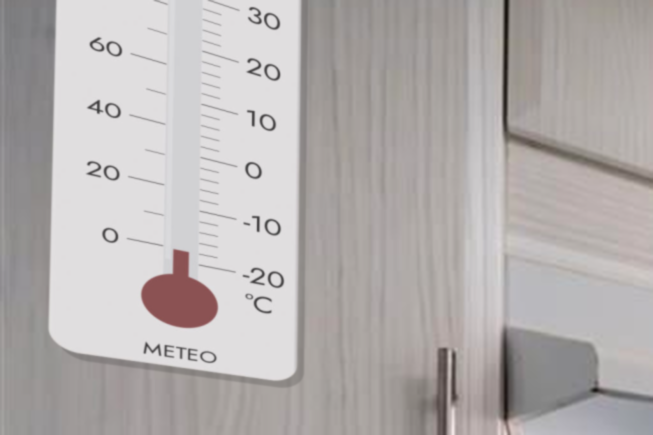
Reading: °C -18
